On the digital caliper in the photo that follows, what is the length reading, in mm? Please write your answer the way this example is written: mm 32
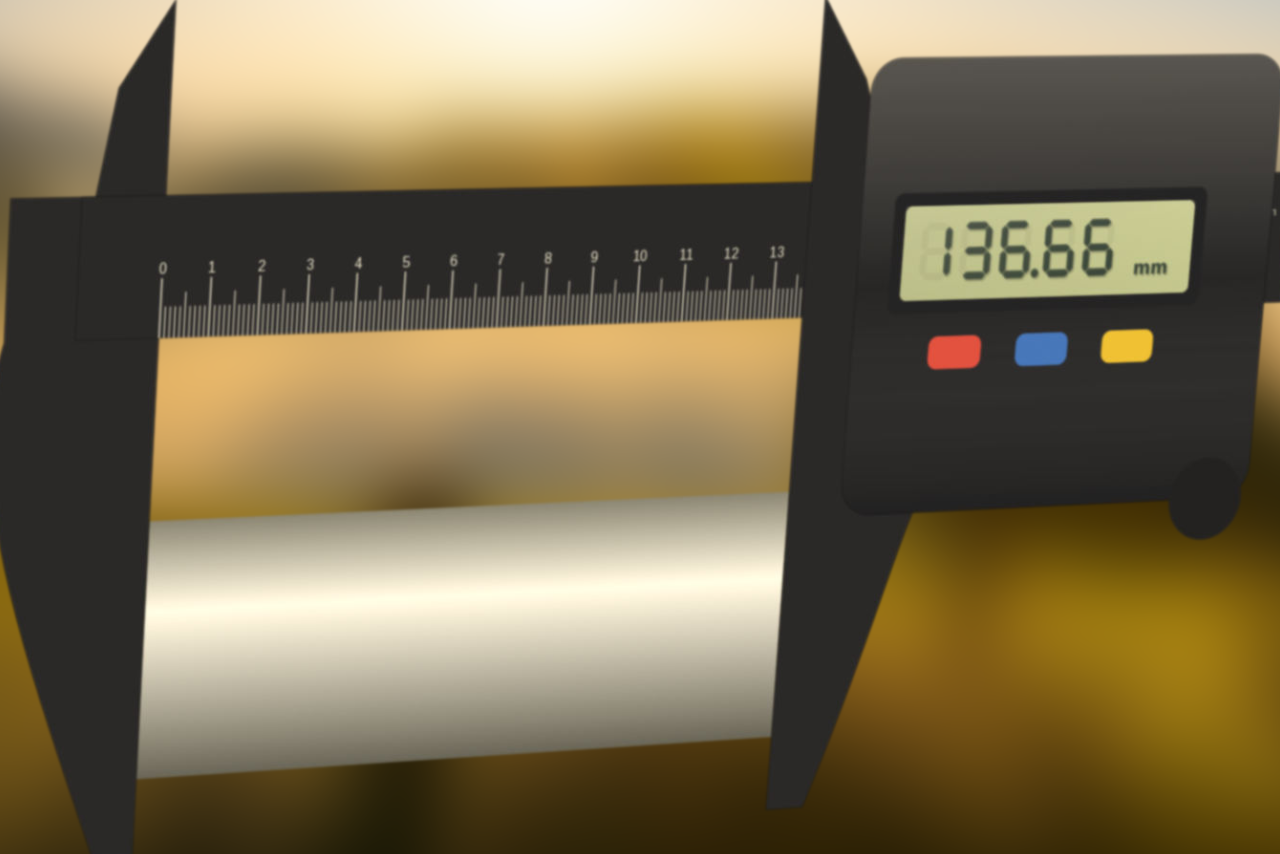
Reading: mm 136.66
